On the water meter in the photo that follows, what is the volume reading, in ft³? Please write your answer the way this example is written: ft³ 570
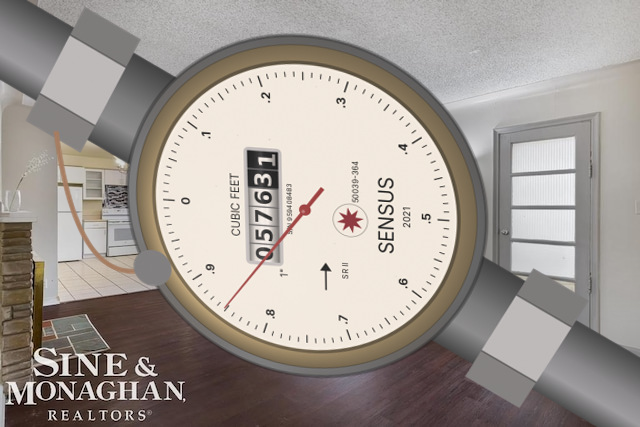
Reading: ft³ 57630.85
